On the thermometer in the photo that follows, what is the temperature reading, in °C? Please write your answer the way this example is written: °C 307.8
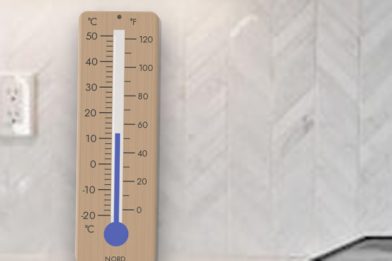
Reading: °C 12
